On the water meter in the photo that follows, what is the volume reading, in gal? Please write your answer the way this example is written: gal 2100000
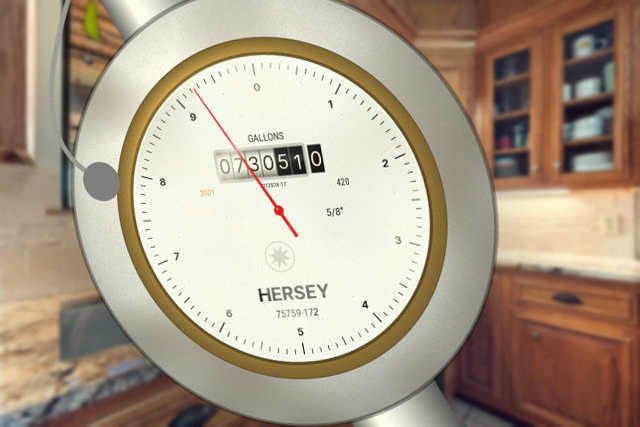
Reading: gal 730509.2
